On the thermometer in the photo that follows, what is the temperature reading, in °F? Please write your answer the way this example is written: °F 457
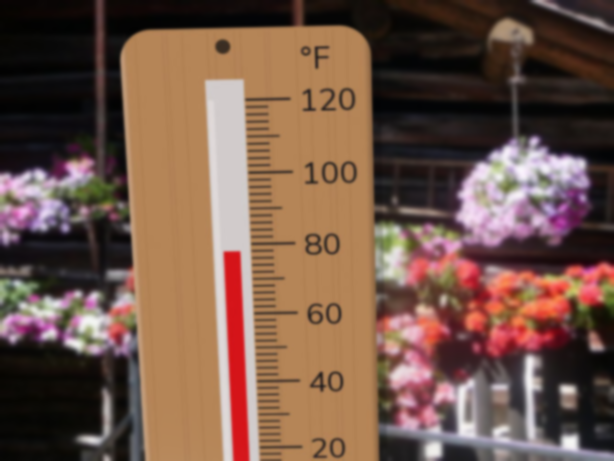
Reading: °F 78
